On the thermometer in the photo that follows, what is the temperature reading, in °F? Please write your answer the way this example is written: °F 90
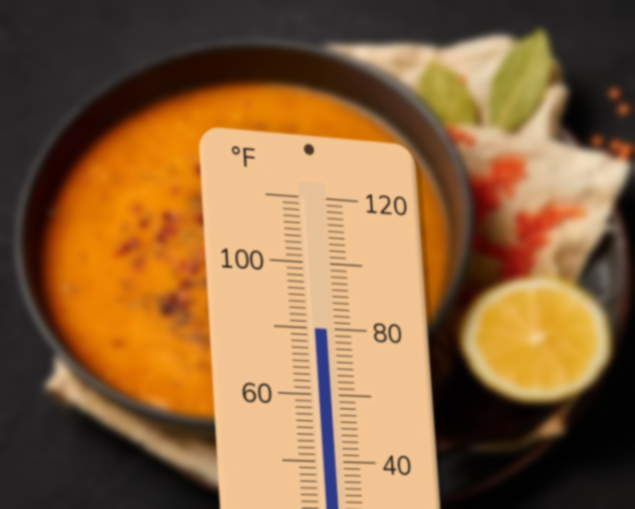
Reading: °F 80
